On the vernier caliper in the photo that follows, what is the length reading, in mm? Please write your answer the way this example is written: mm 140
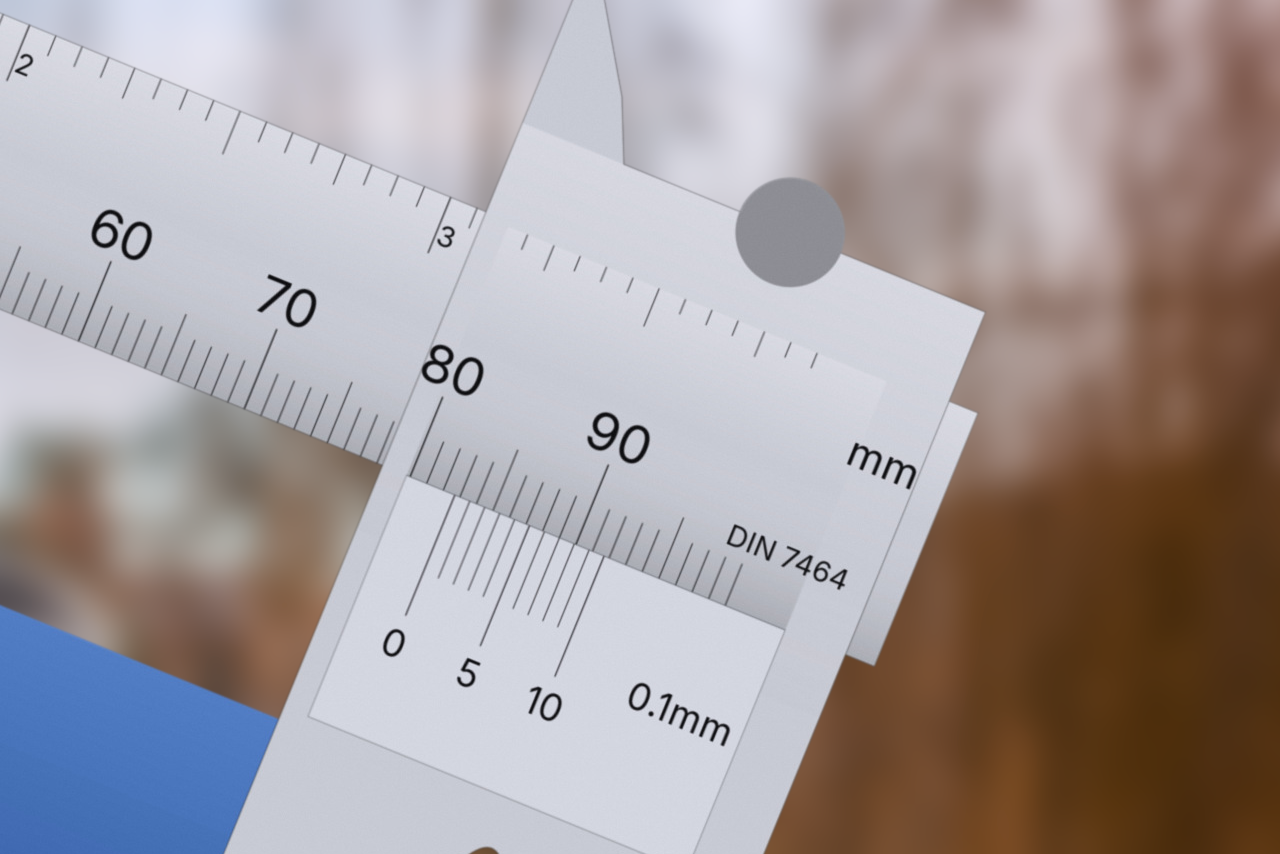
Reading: mm 82.7
